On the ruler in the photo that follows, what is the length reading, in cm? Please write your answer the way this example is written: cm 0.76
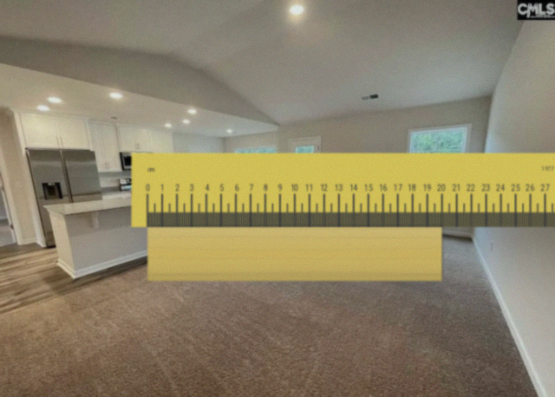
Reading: cm 20
